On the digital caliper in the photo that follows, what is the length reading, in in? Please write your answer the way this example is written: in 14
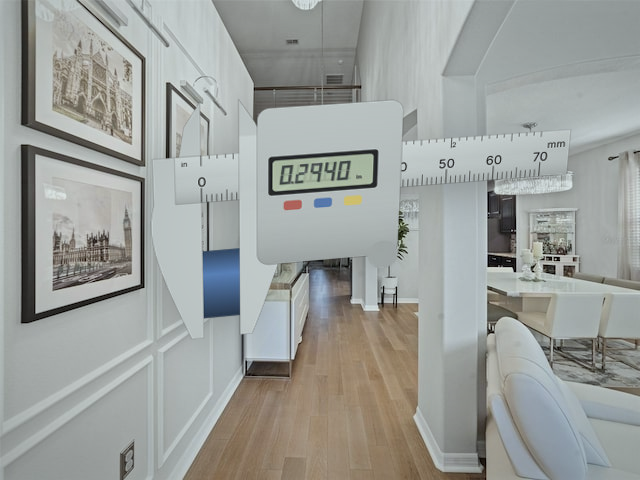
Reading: in 0.2940
